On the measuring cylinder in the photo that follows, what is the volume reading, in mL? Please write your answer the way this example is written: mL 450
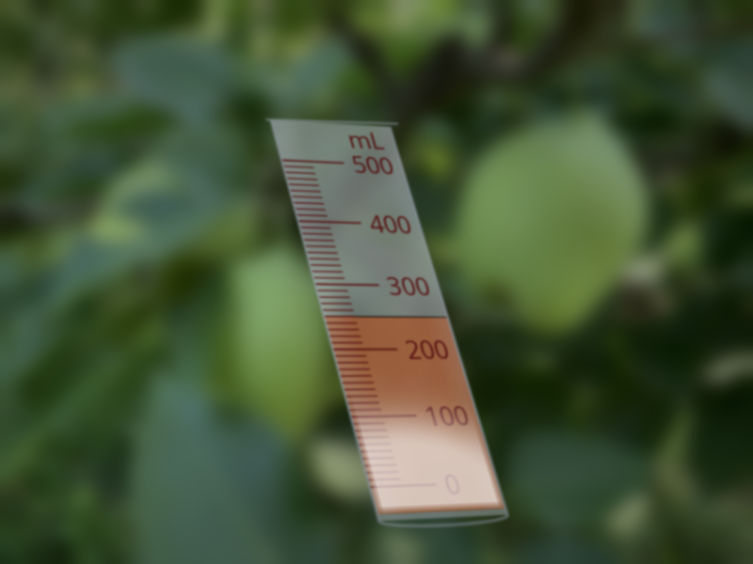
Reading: mL 250
